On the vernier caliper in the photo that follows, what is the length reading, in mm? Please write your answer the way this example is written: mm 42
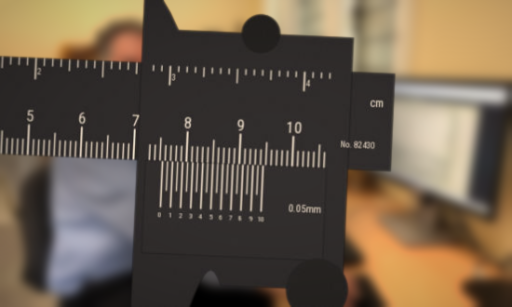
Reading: mm 75.5
